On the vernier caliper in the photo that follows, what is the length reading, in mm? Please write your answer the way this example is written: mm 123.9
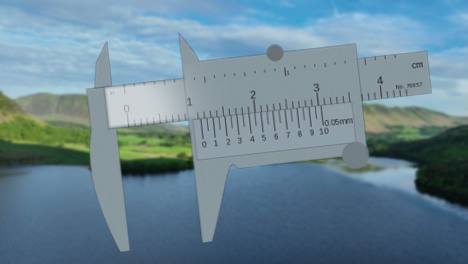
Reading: mm 11.4
